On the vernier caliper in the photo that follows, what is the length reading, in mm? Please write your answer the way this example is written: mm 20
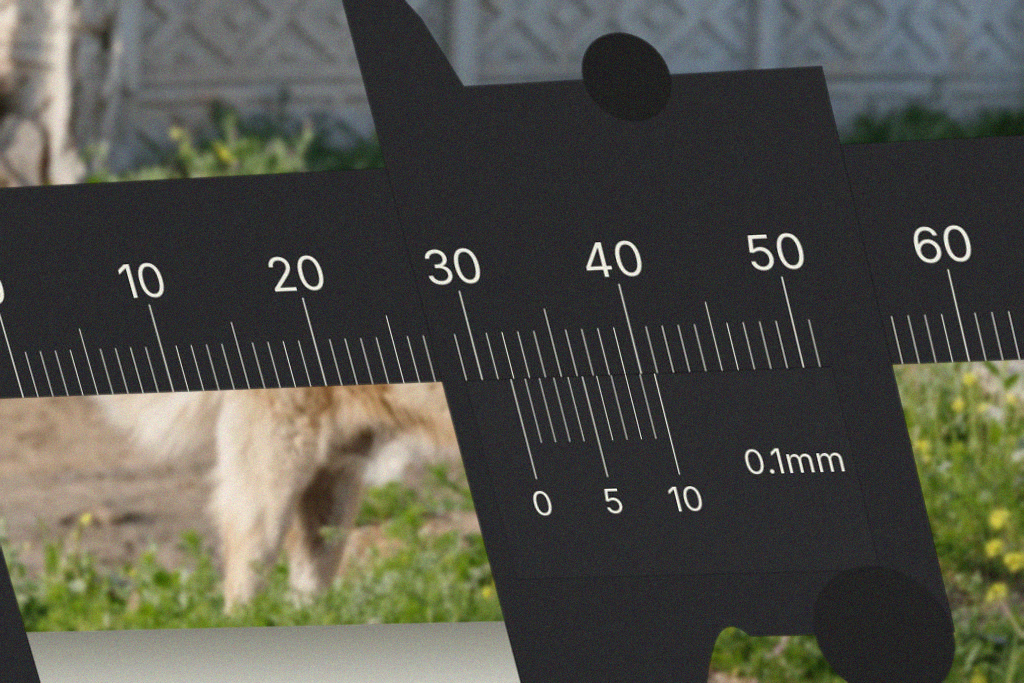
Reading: mm 31.8
